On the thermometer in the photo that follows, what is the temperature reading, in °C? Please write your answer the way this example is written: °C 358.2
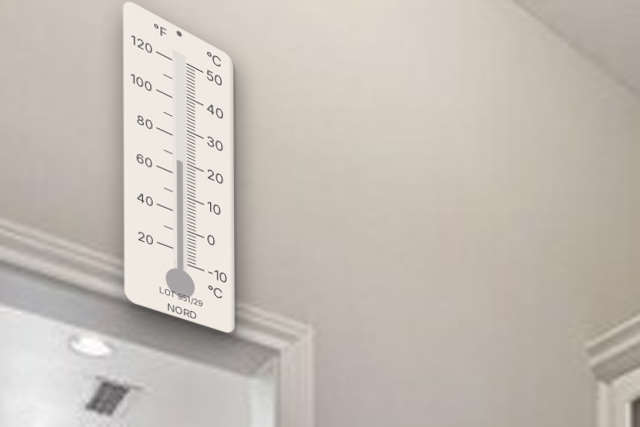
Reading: °C 20
